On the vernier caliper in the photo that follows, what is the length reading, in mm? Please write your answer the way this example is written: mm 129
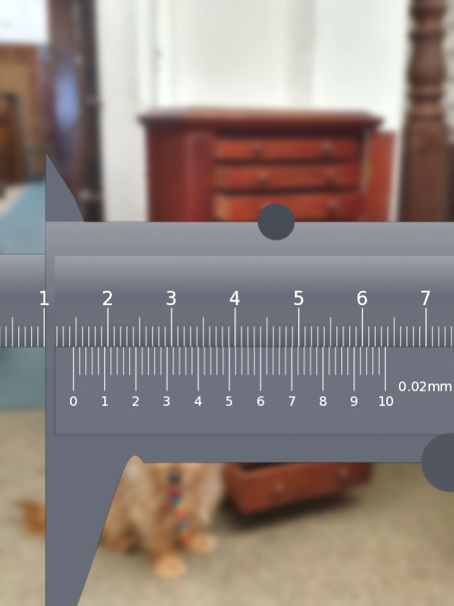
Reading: mm 14.6
